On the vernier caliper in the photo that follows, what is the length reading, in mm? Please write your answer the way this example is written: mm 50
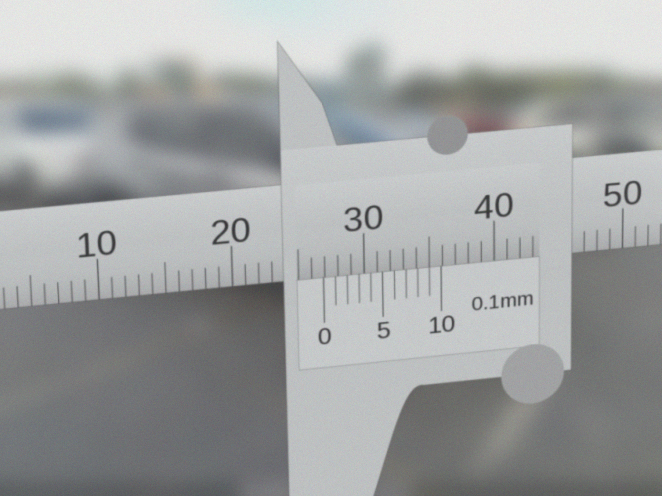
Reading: mm 26.9
